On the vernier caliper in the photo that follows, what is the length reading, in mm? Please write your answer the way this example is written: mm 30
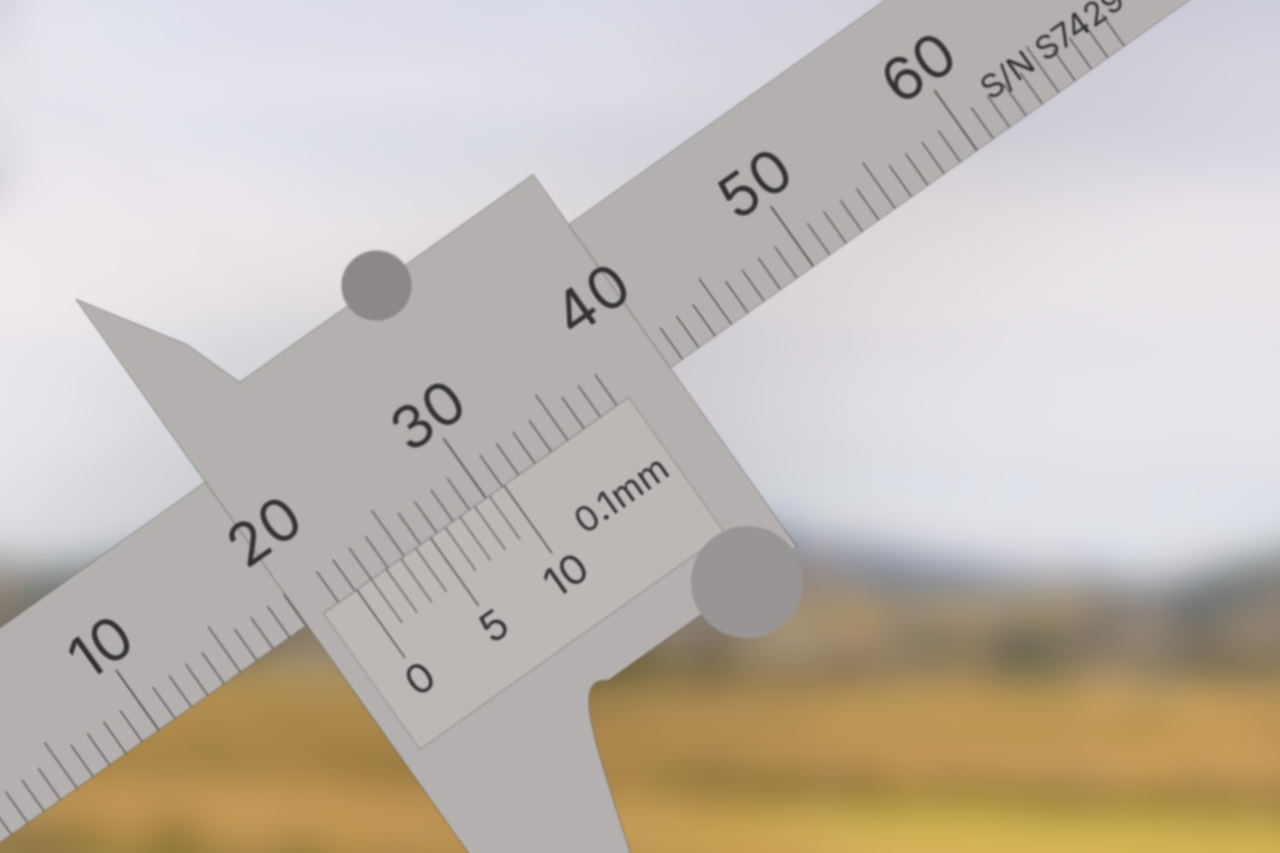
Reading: mm 22.1
